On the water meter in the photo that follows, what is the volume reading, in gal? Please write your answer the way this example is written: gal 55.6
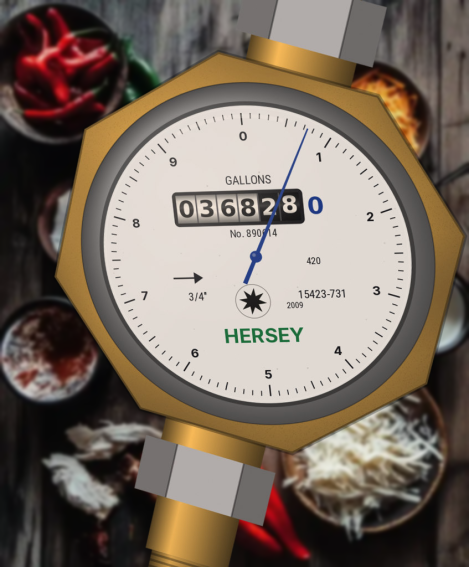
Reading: gal 368280.7
